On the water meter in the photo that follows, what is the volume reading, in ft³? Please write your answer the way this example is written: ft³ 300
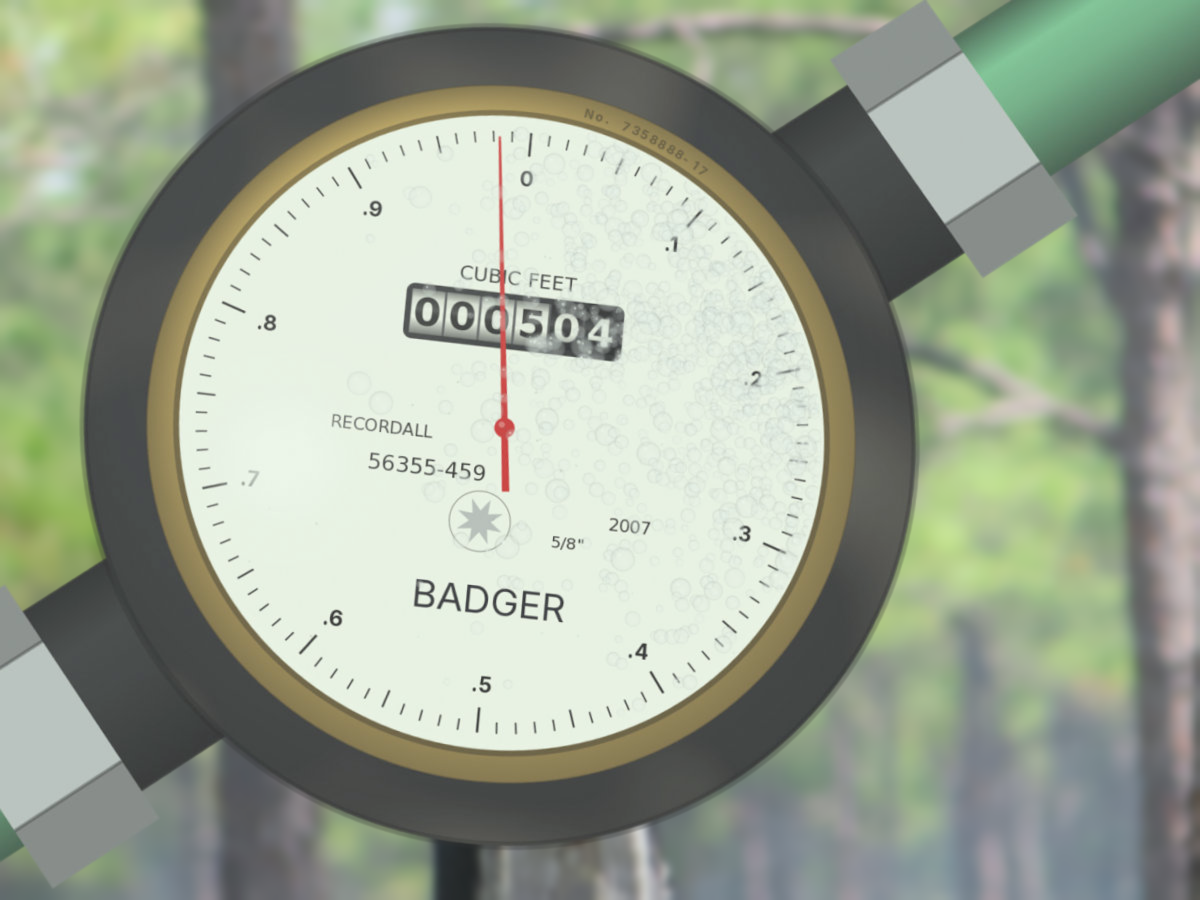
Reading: ft³ 503.98
